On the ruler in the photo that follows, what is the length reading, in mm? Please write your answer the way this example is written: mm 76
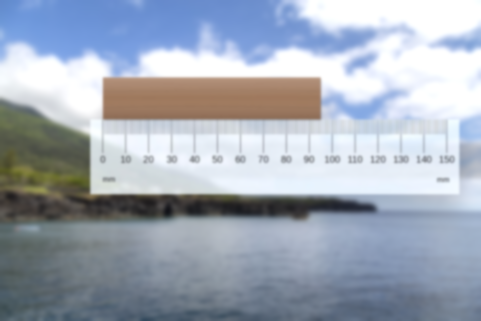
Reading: mm 95
